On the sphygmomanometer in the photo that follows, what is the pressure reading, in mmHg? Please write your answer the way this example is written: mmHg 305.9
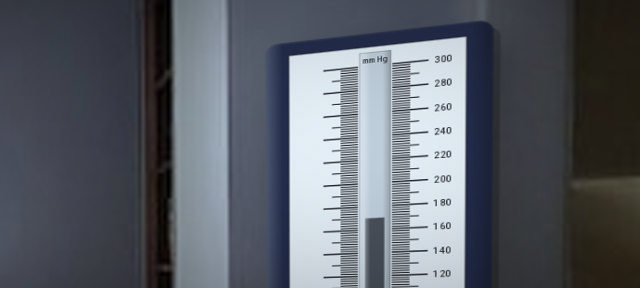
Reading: mmHg 170
